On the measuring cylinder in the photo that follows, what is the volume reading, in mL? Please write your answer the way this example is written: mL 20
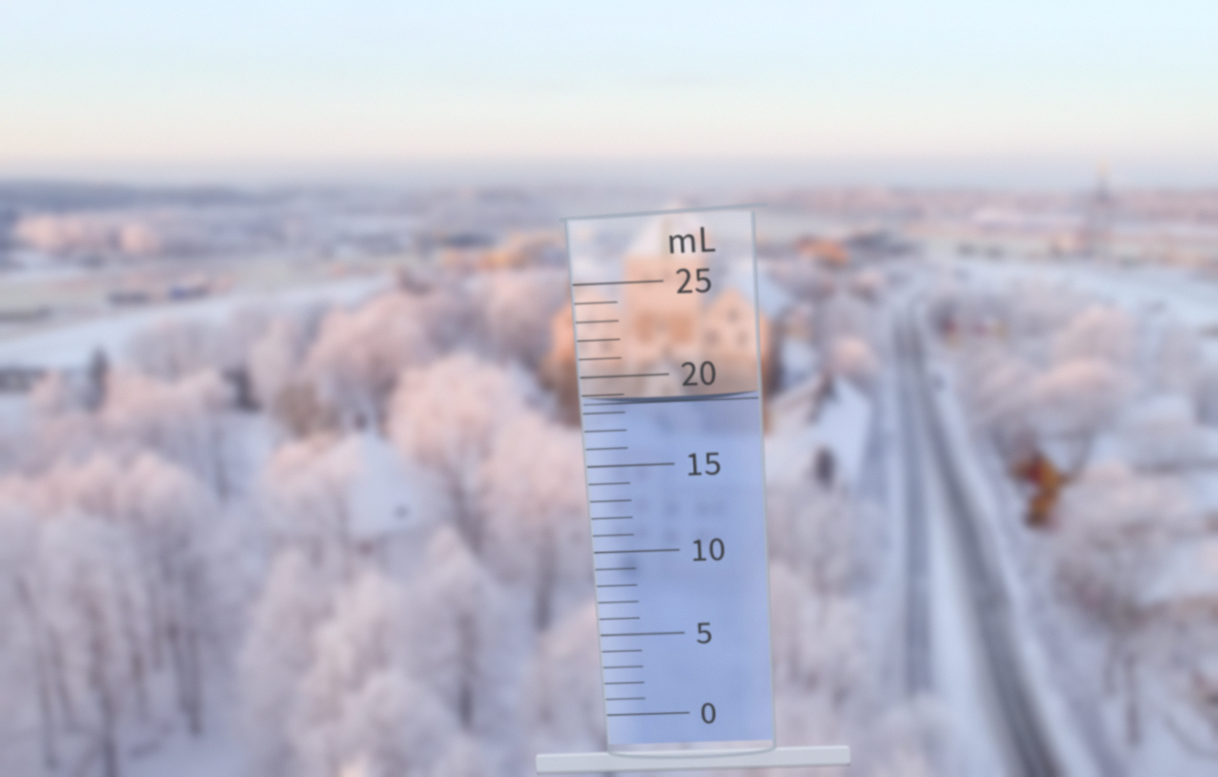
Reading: mL 18.5
